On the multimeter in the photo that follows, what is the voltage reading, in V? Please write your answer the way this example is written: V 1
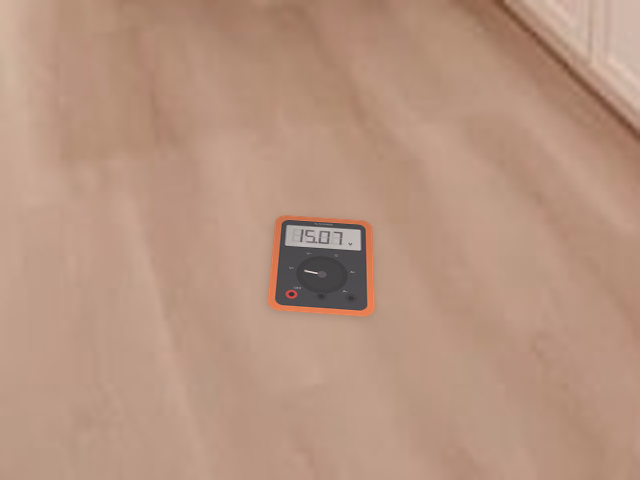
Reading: V 15.07
